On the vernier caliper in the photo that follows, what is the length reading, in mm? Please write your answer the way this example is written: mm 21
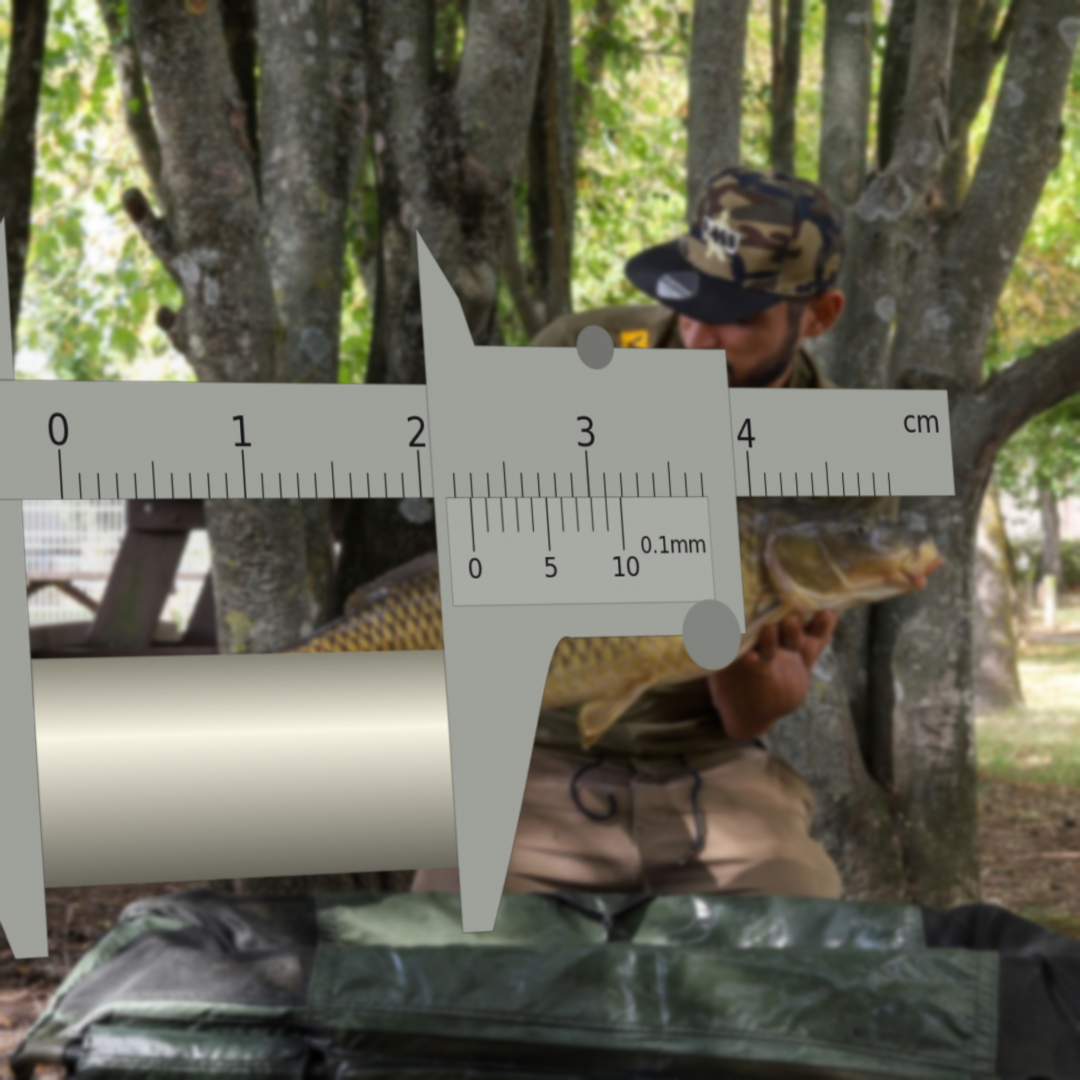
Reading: mm 22.9
